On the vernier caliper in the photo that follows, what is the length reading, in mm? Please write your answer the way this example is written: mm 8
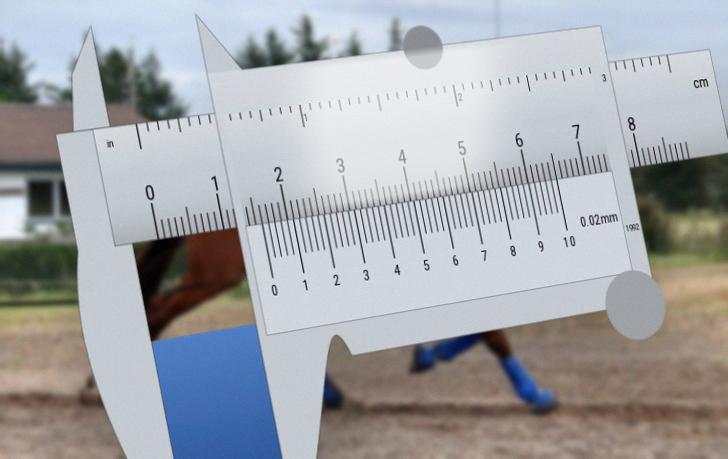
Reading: mm 16.0
